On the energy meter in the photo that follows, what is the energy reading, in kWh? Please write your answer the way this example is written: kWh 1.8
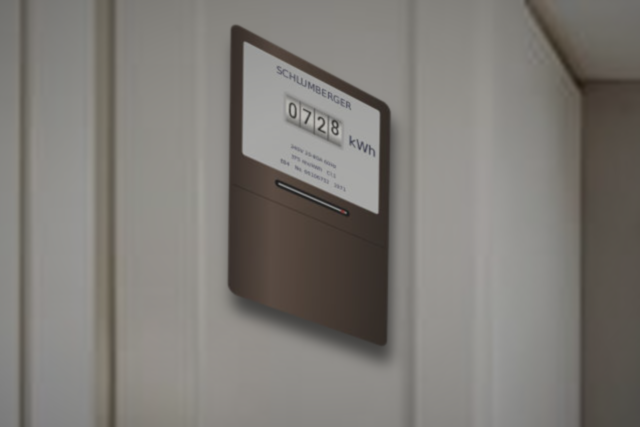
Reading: kWh 728
